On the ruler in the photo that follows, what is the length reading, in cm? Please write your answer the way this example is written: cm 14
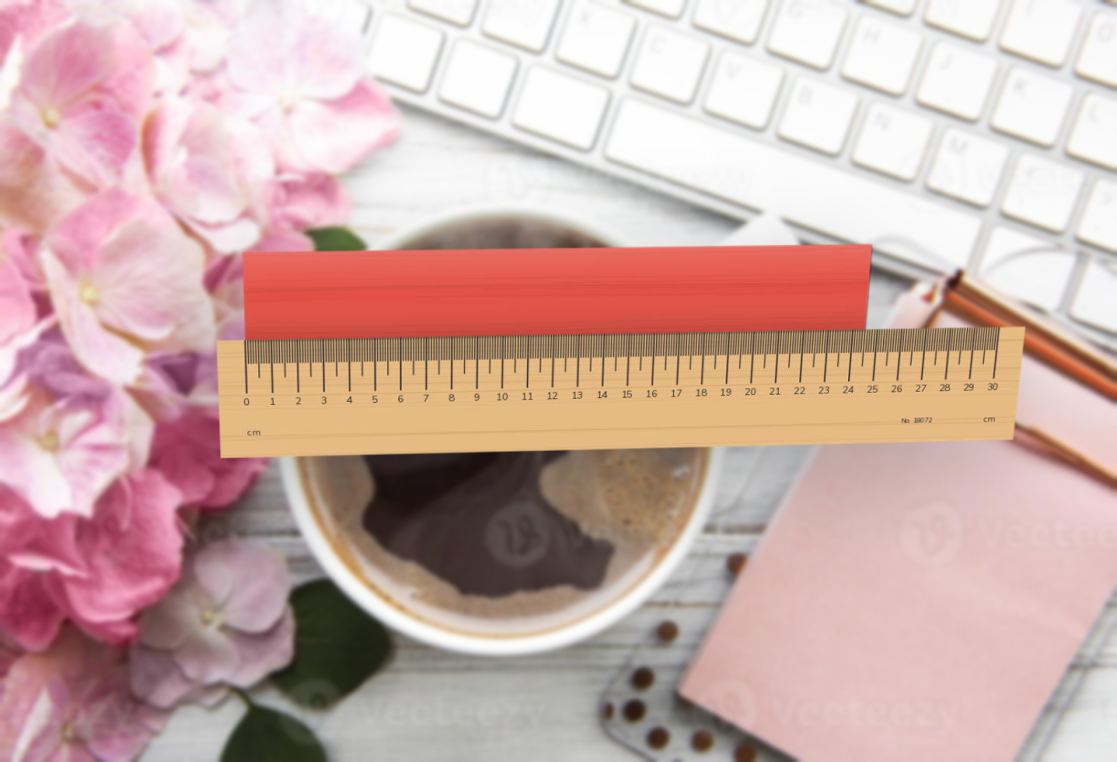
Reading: cm 24.5
